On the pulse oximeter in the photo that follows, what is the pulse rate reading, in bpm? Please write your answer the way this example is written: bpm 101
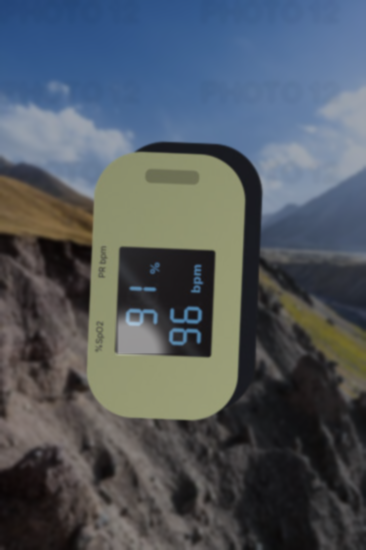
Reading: bpm 96
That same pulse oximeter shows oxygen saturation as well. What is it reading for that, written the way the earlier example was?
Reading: % 91
